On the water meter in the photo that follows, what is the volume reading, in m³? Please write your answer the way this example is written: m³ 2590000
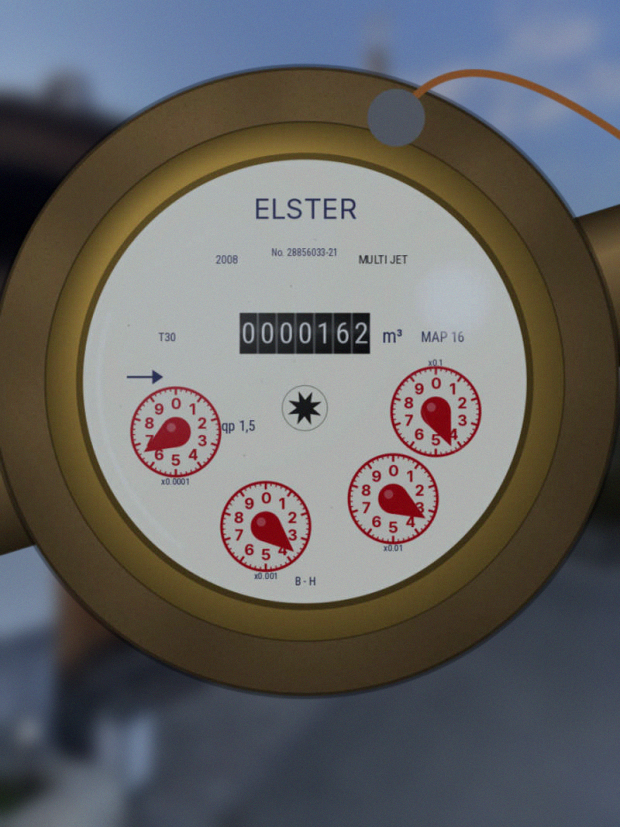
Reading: m³ 162.4336
